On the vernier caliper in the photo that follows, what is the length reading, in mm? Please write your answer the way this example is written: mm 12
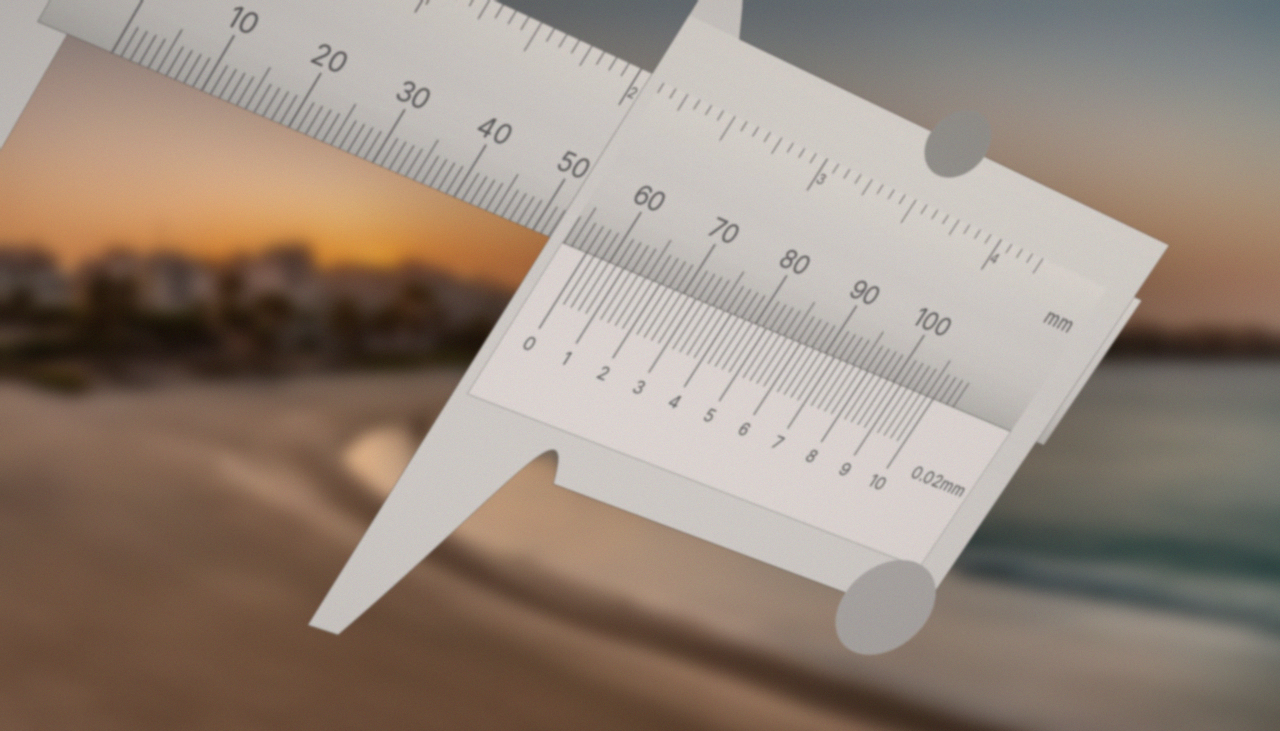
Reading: mm 57.0
